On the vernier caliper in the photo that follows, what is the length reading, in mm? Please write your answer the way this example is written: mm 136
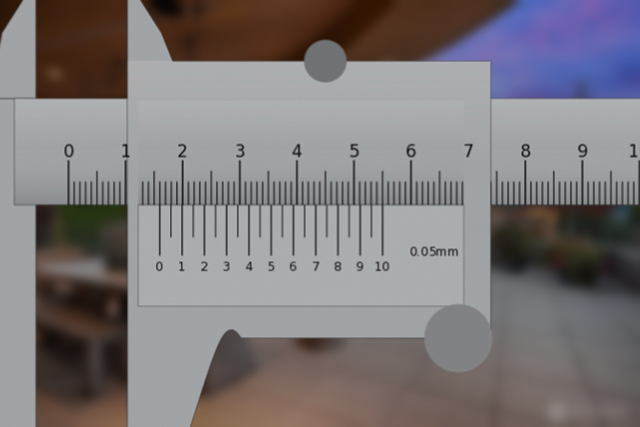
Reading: mm 16.0
